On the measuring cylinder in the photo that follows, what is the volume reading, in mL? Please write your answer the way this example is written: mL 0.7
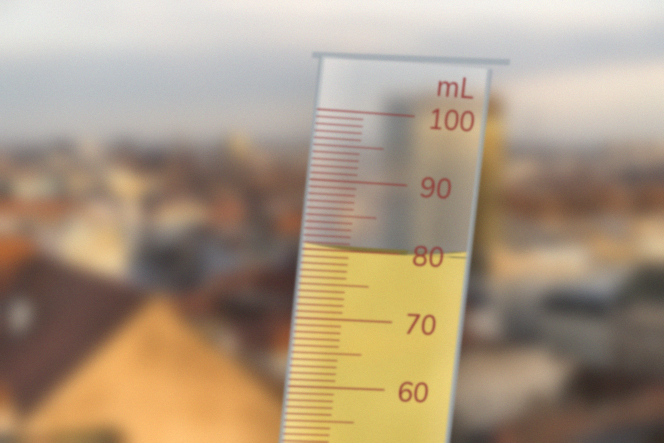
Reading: mL 80
